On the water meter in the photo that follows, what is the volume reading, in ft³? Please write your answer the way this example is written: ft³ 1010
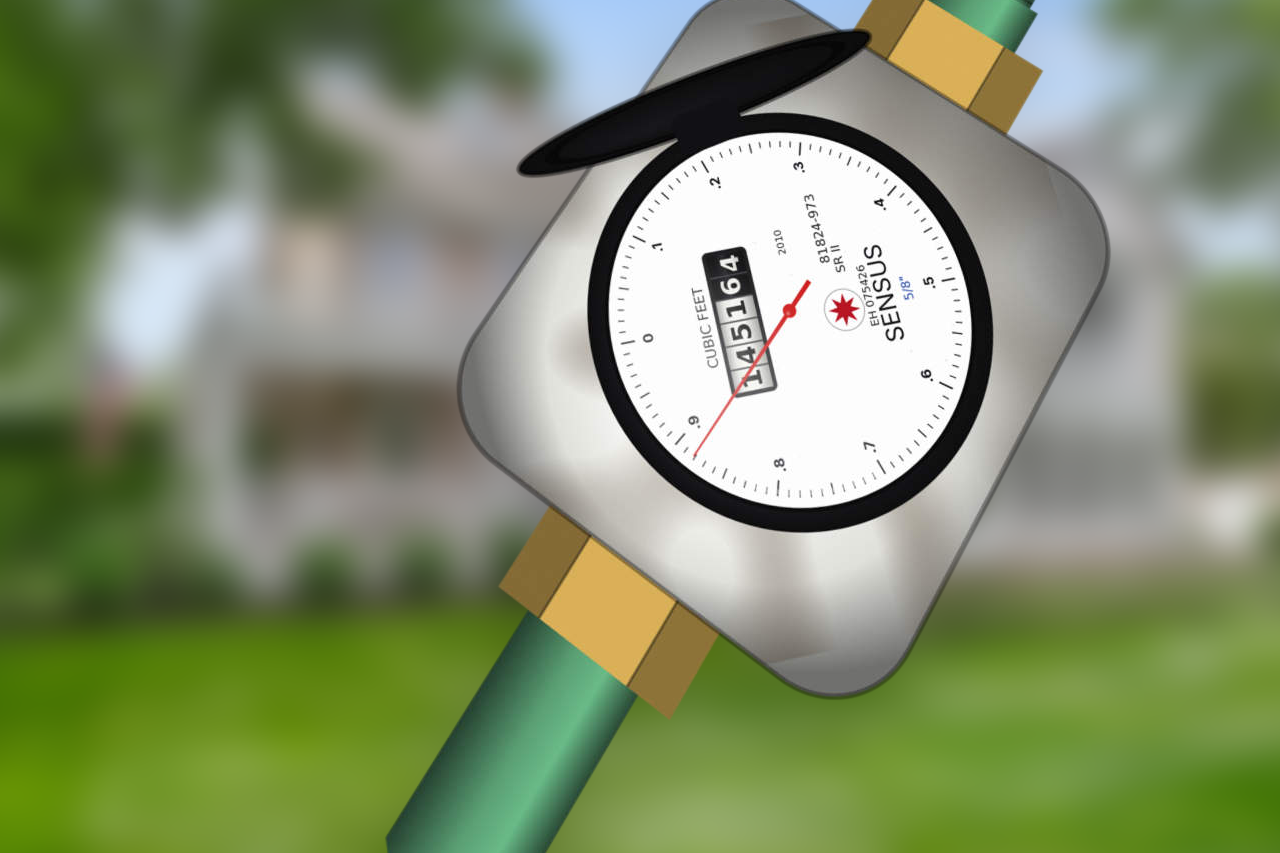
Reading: ft³ 145163.88
